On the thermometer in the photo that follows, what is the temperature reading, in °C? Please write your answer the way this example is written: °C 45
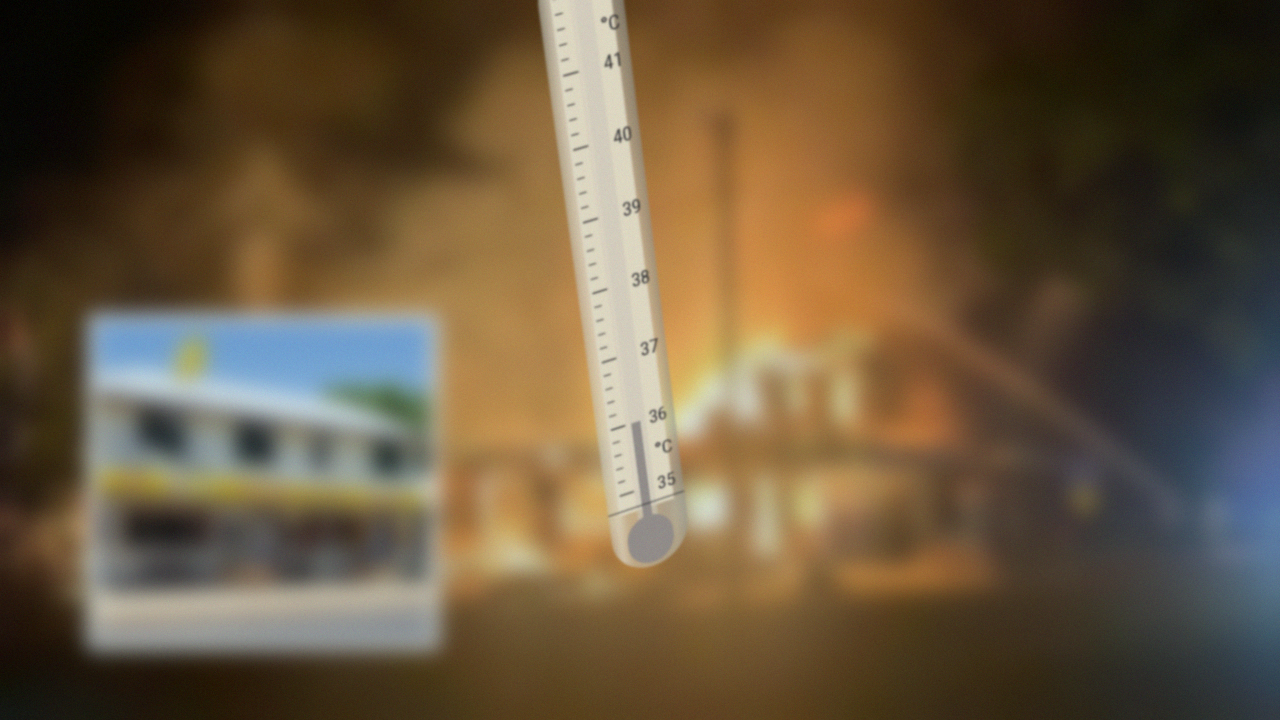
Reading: °C 36
